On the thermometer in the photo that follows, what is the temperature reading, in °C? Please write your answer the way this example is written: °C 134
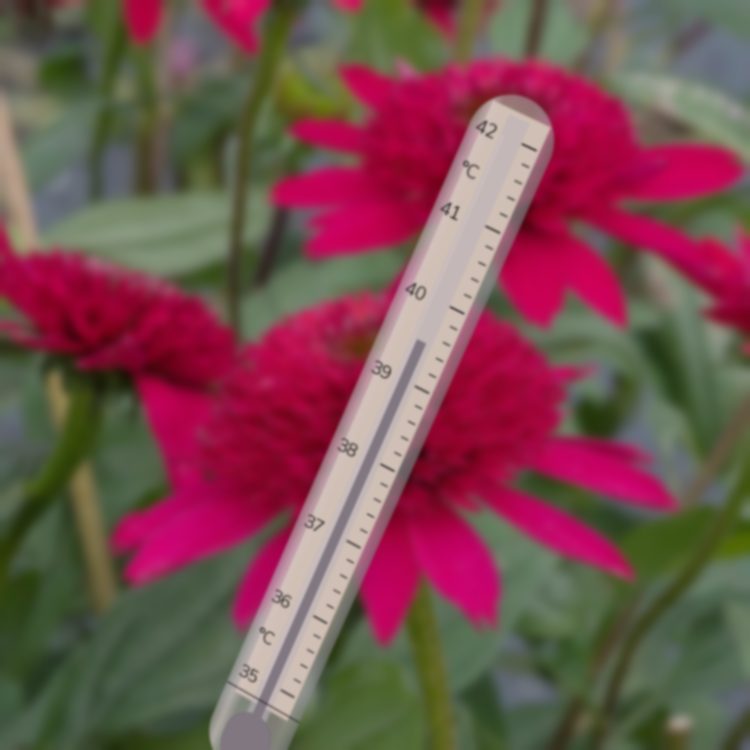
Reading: °C 39.5
